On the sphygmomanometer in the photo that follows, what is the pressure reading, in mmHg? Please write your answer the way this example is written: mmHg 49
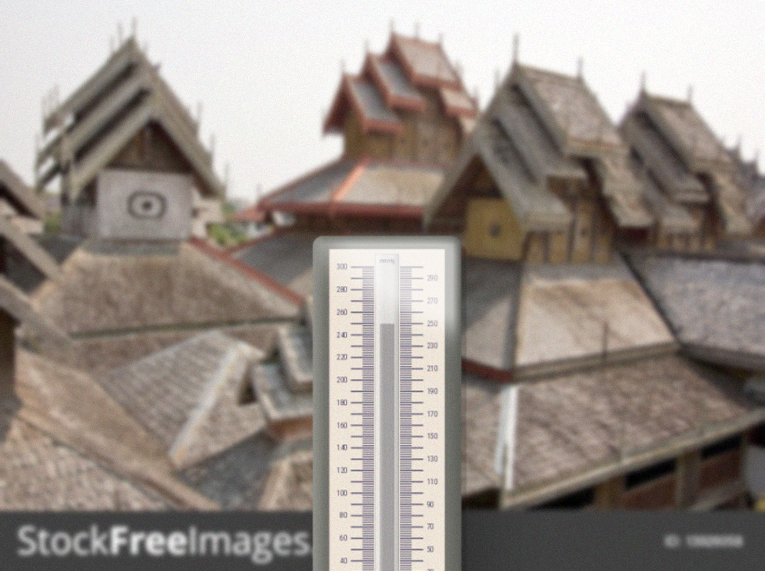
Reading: mmHg 250
